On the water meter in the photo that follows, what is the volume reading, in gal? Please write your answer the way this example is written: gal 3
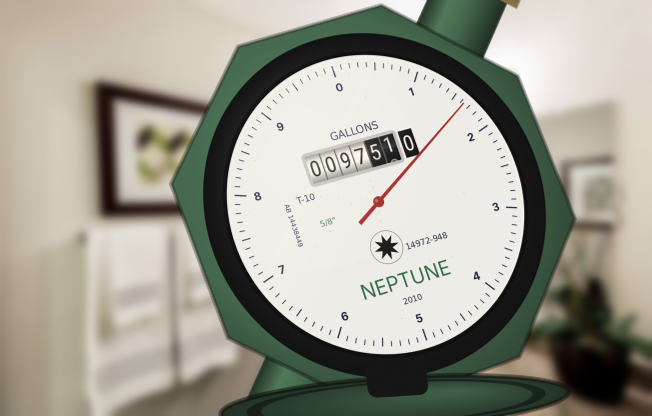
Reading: gal 97511.6
